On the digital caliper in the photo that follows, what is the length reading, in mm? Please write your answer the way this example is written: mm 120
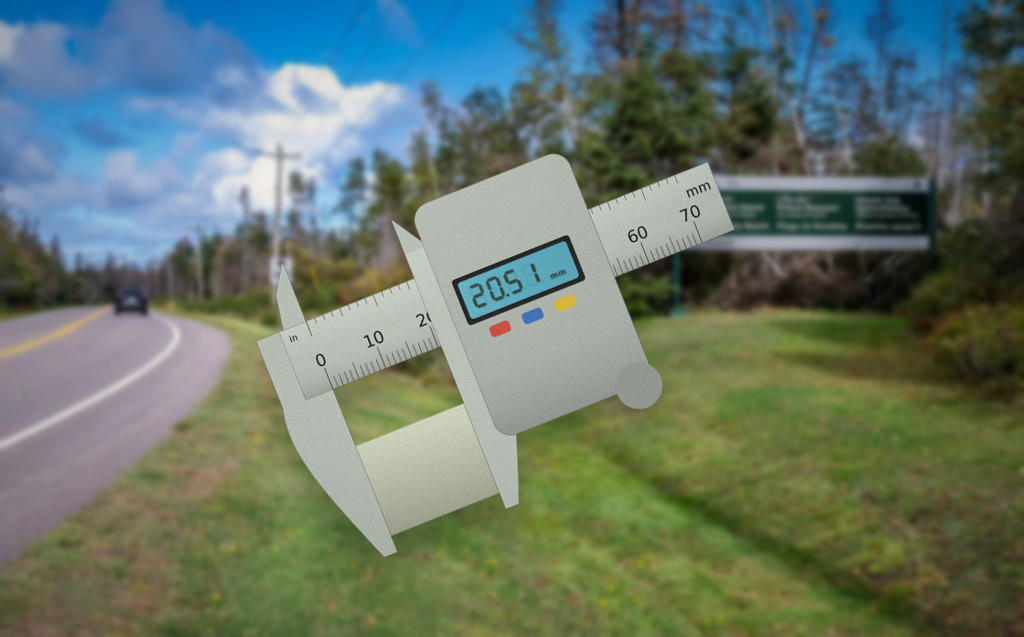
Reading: mm 20.51
